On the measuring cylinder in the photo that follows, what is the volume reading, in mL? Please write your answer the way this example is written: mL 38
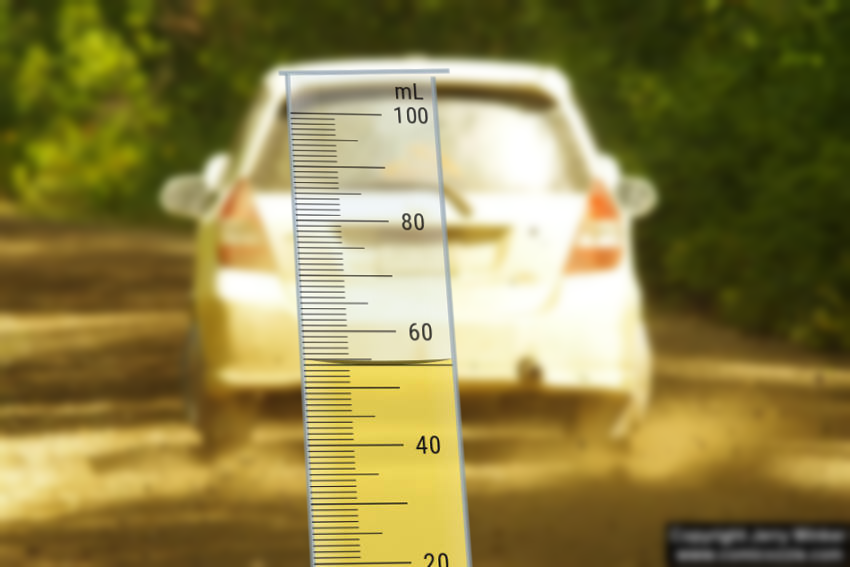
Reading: mL 54
